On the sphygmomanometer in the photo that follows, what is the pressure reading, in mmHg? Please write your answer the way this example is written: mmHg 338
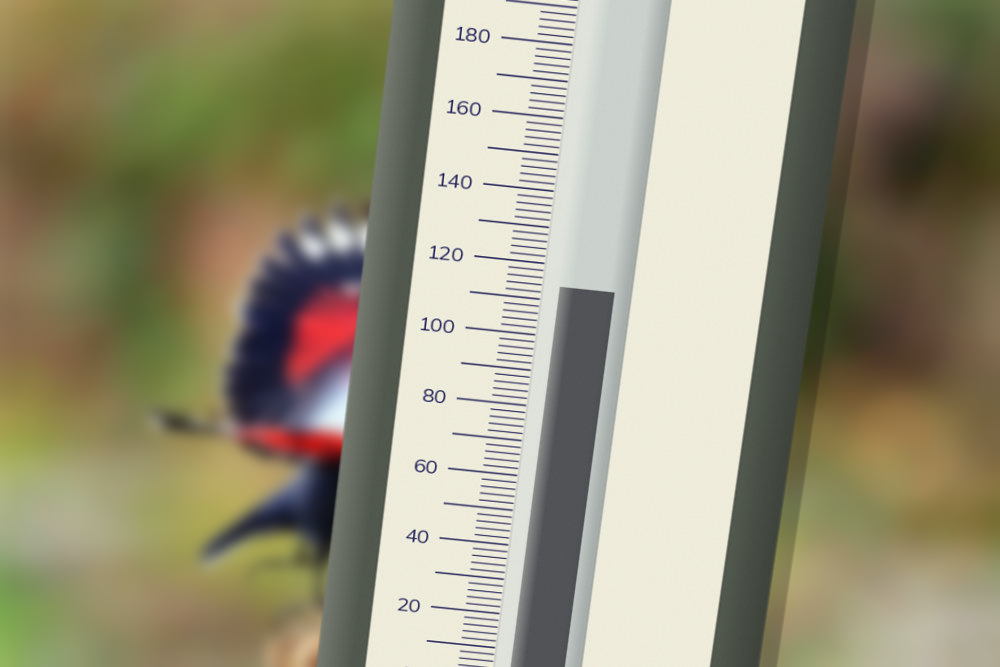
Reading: mmHg 114
